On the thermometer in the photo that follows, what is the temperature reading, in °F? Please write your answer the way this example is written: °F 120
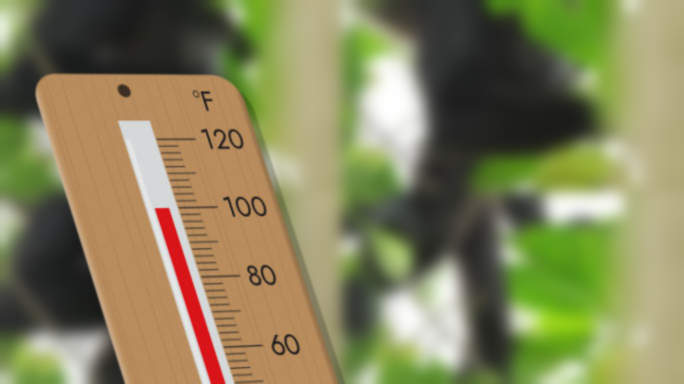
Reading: °F 100
